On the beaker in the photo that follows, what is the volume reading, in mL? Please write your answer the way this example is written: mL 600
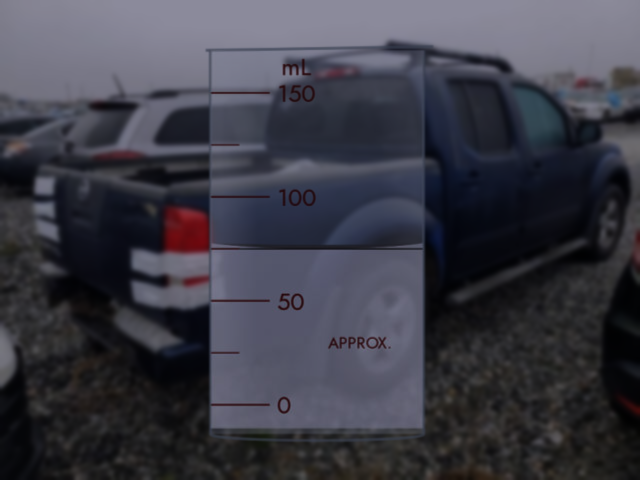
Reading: mL 75
